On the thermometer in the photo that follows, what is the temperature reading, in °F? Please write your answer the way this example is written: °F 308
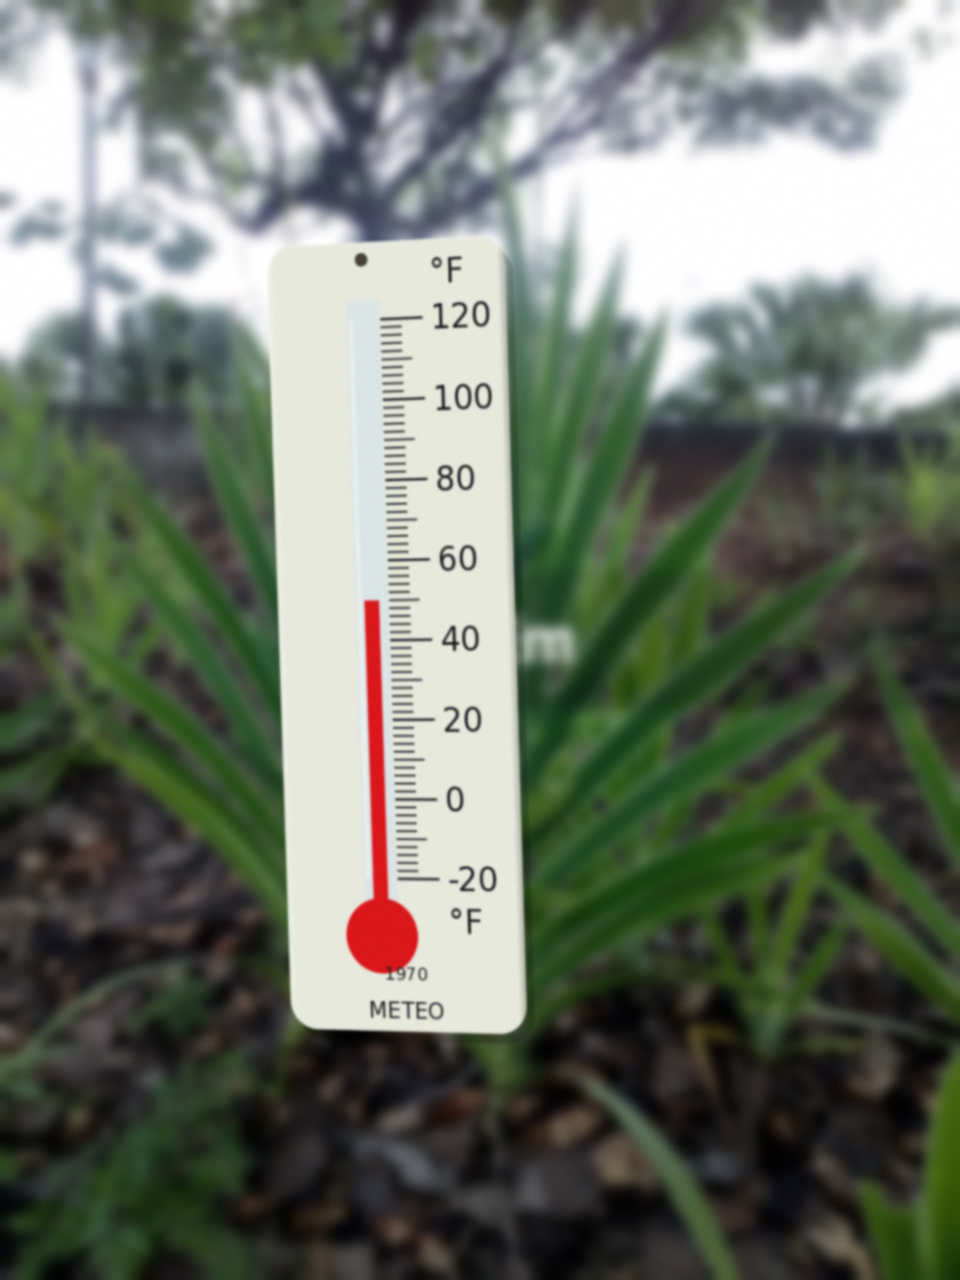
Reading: °F 50
